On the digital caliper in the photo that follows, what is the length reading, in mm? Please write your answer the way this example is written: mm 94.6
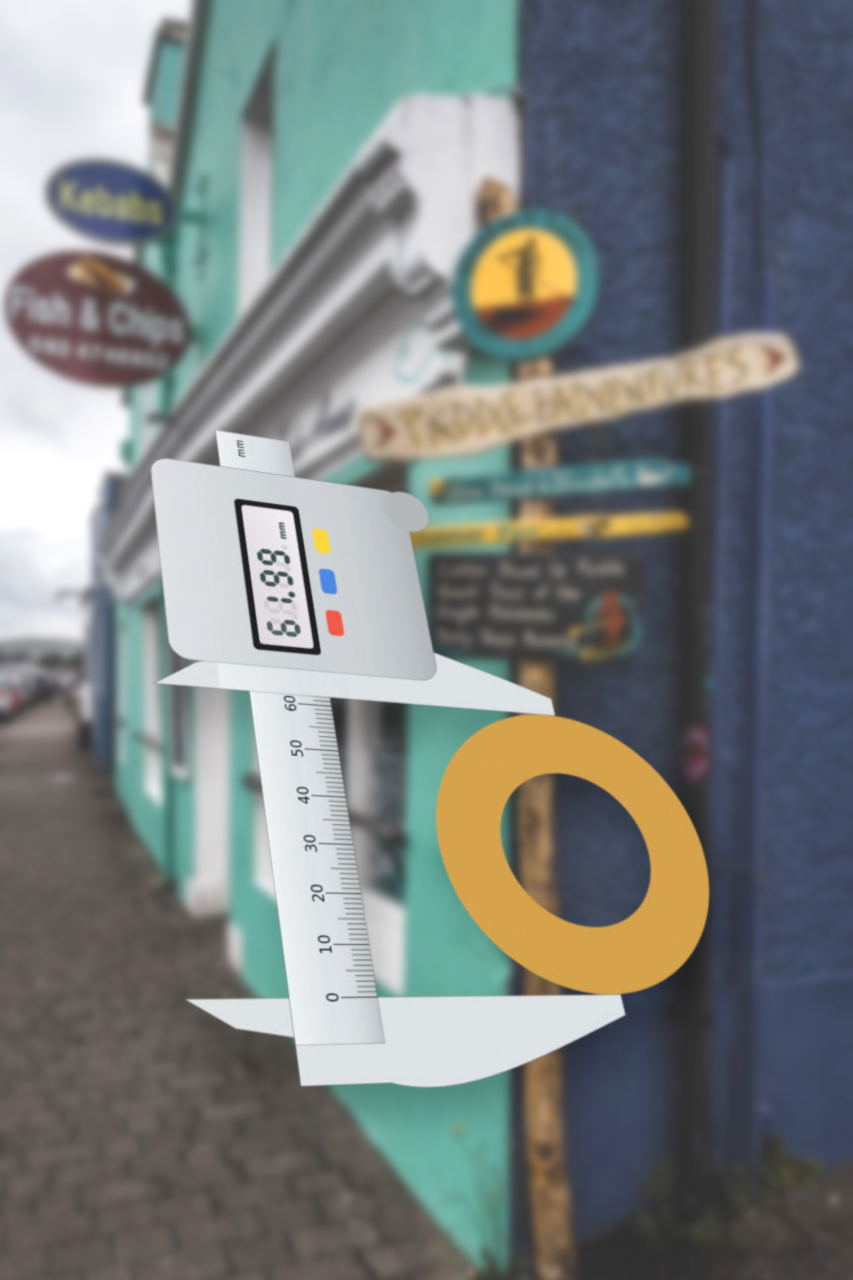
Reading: mm 61.99
